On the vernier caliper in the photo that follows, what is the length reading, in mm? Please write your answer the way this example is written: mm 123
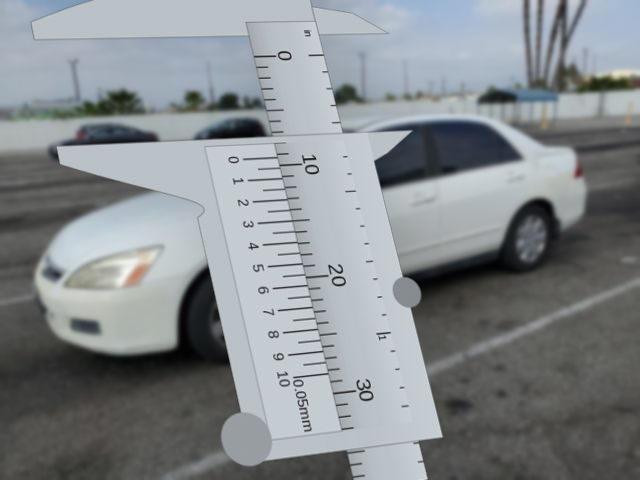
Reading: mm 9.3
